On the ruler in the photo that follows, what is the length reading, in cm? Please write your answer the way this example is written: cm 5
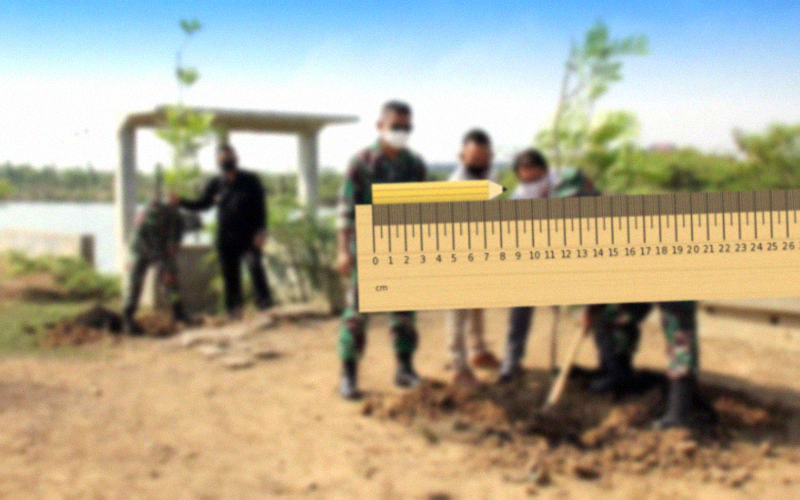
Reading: cm 8.5
